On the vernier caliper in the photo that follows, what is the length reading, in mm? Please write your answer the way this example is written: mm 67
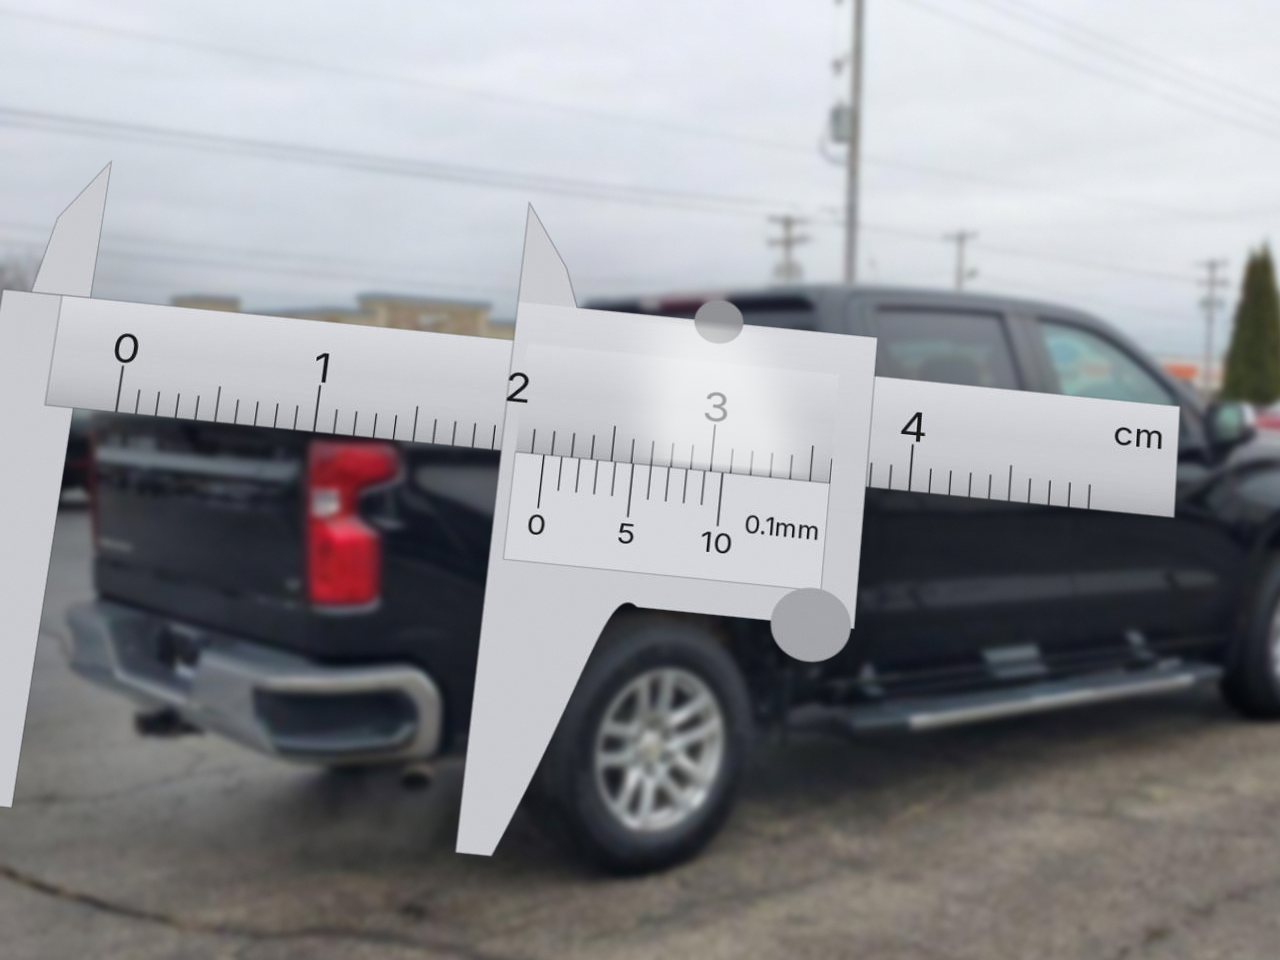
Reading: mm 21.6
